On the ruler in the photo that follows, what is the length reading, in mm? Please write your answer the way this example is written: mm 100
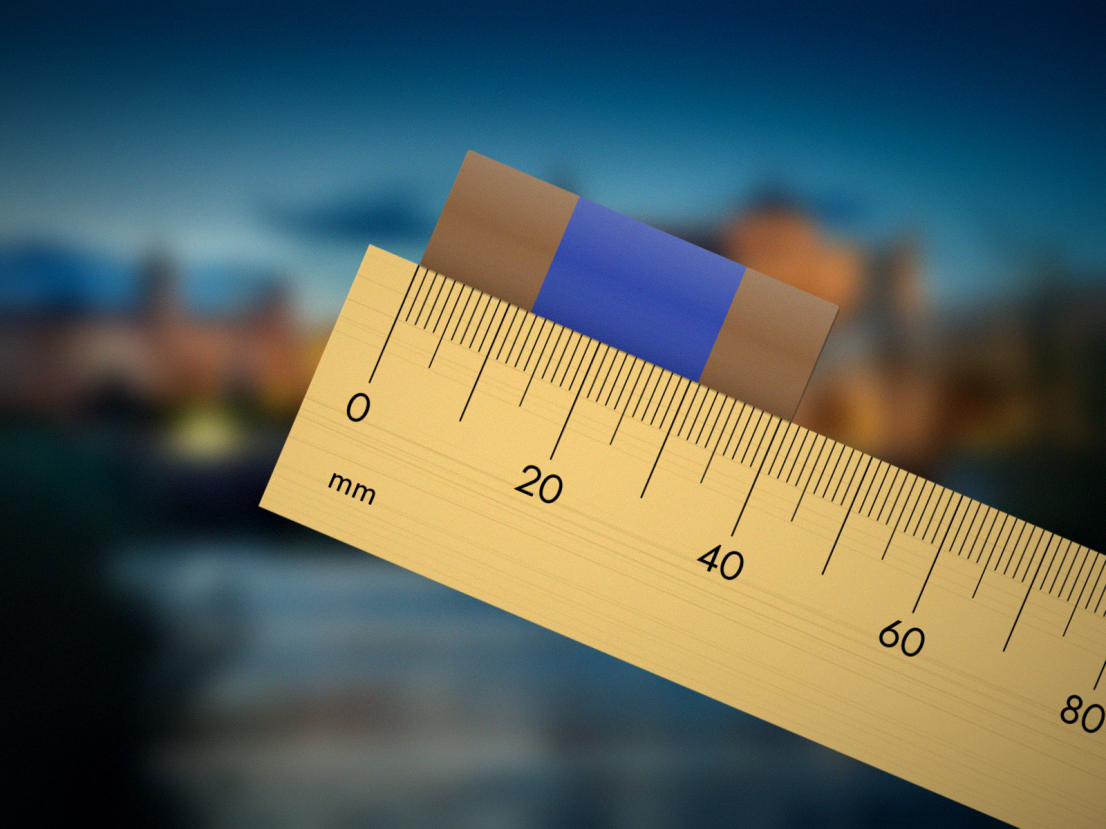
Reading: mm 41
